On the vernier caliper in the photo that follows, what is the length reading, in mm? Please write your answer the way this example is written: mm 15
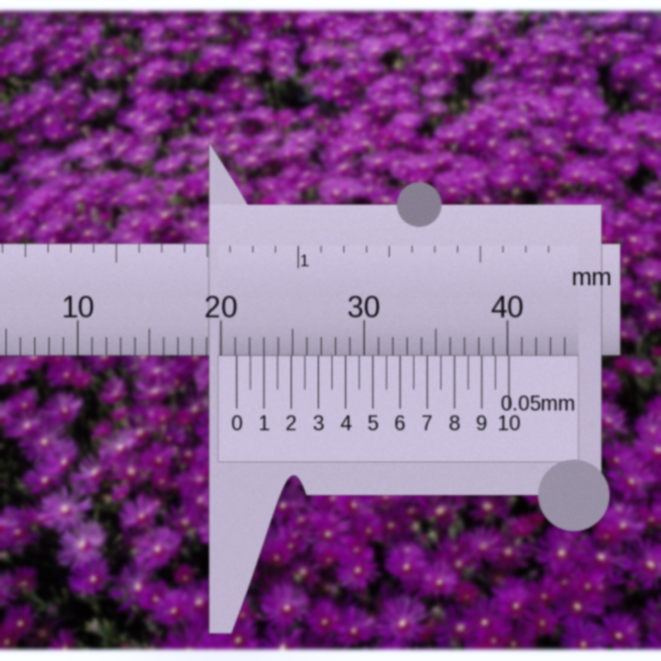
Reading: mm 21.1
